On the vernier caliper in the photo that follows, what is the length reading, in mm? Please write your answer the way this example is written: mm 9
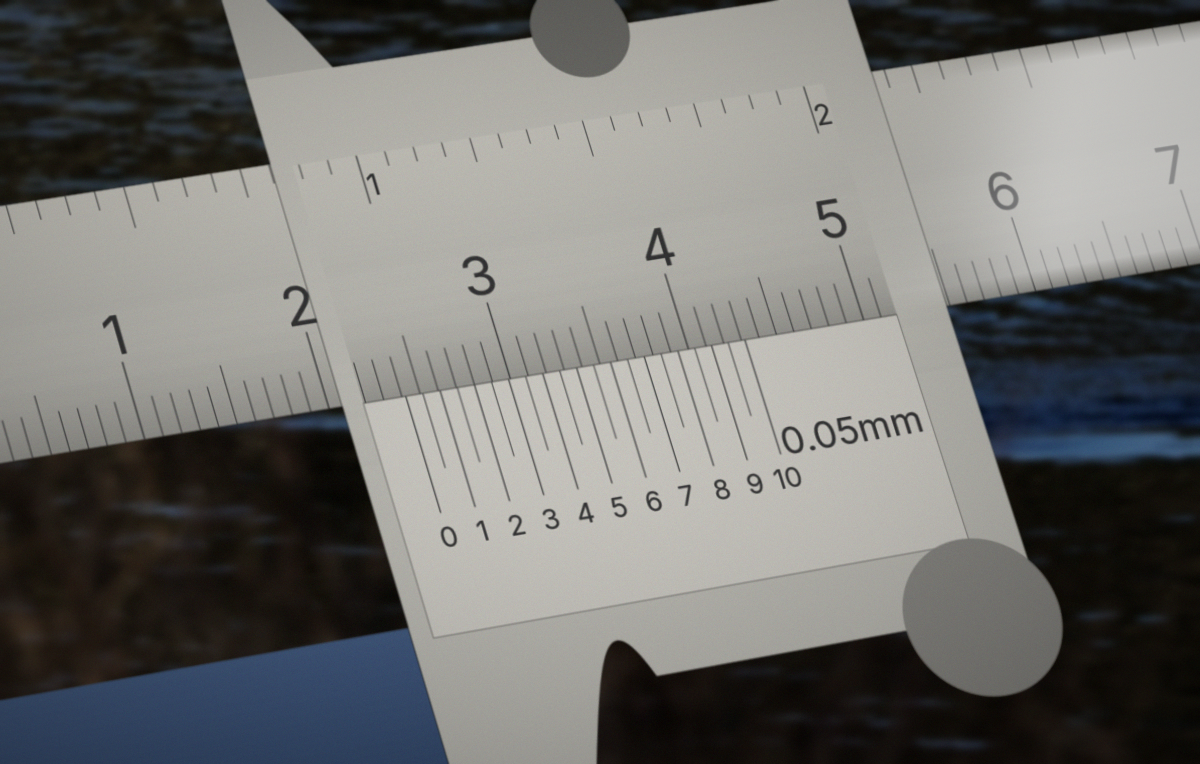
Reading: mm 24.2
